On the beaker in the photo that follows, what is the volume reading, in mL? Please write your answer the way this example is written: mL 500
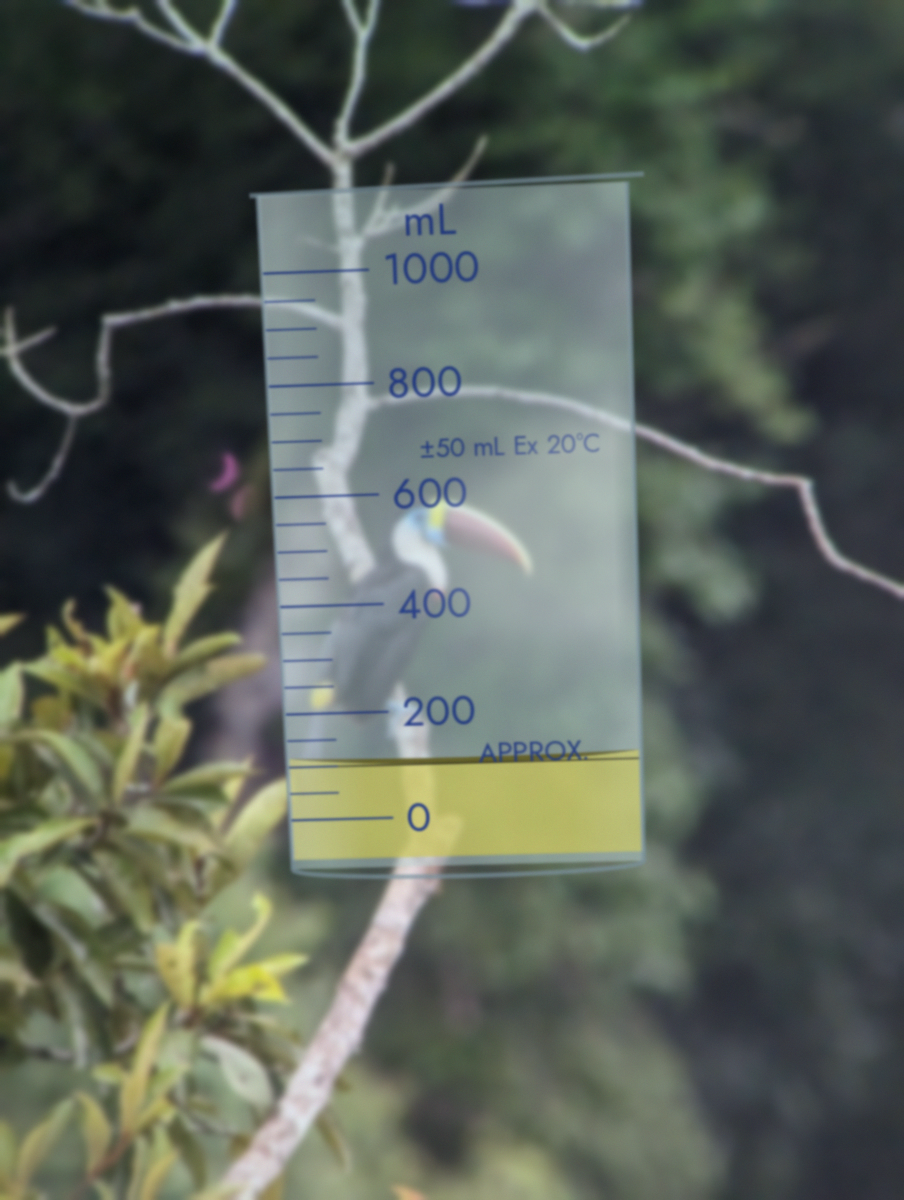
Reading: mL 100
